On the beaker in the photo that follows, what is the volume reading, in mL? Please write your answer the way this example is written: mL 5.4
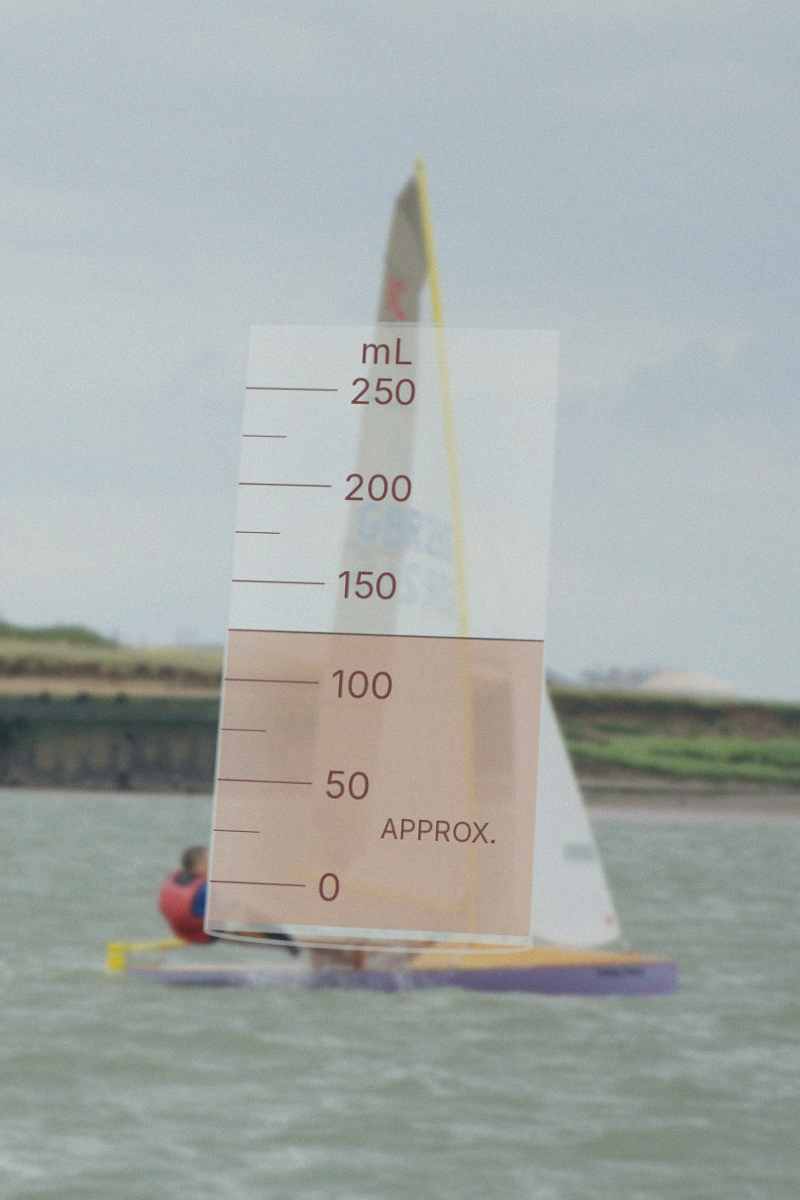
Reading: mL 125
